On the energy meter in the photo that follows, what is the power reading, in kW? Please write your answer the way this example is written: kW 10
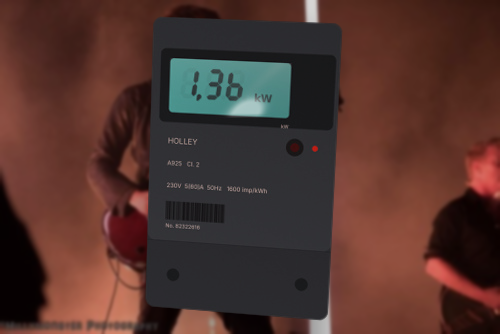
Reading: kW 1.36
